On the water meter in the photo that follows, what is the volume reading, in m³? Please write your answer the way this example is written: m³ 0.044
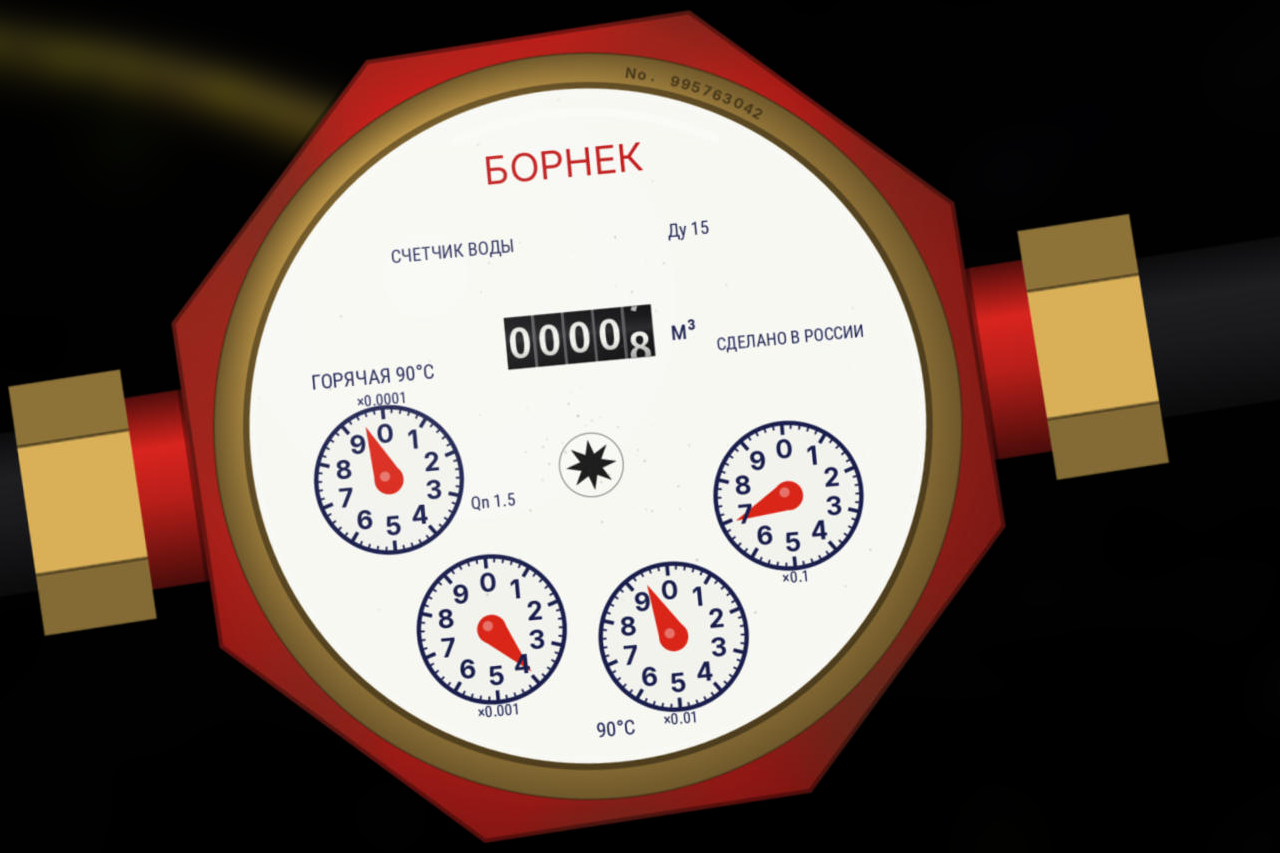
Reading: m³ 7.6939
